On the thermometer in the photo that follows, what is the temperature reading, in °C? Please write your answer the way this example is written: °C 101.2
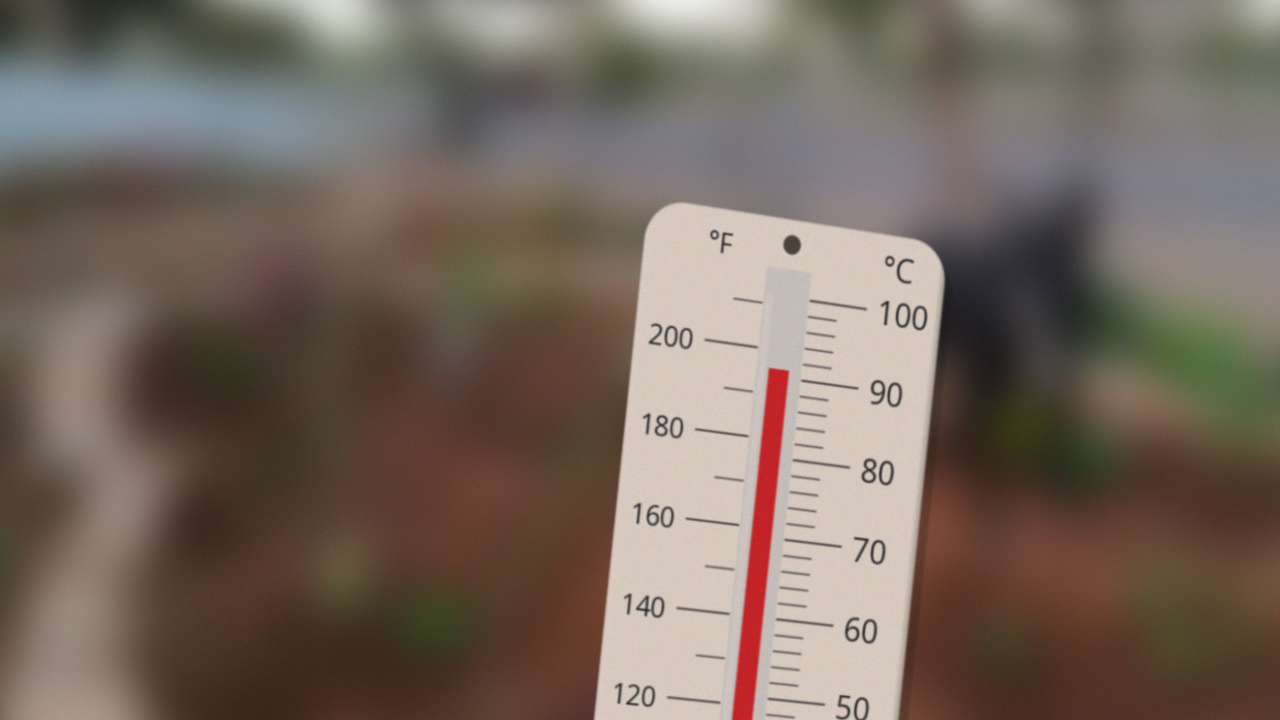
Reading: °C 91
